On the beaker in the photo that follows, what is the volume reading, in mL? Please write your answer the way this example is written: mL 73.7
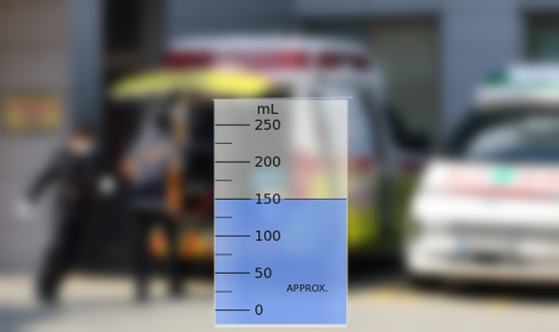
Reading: mL 150
